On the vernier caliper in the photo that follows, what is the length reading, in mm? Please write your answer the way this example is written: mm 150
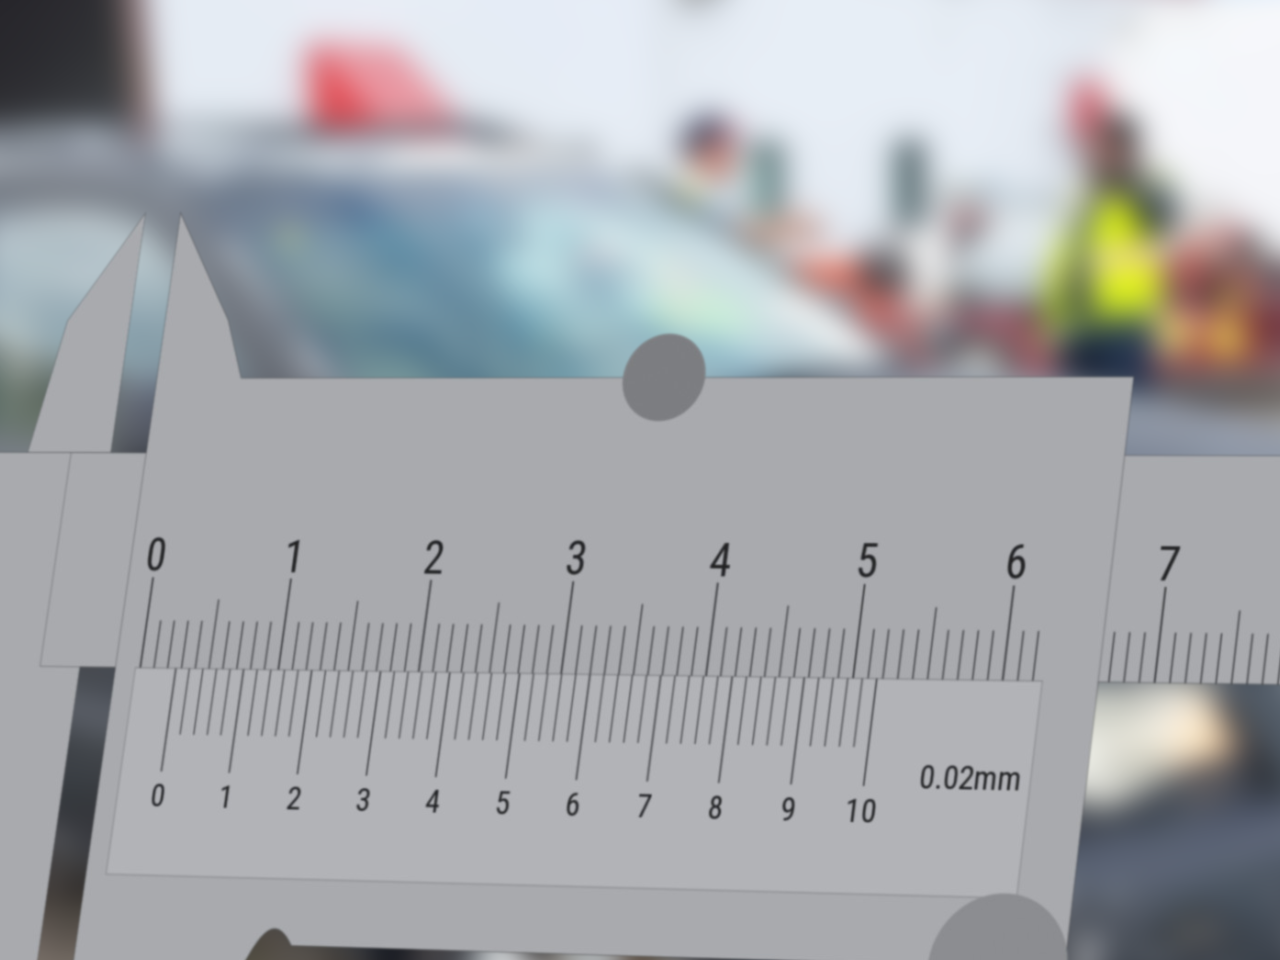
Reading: mm 2.6
